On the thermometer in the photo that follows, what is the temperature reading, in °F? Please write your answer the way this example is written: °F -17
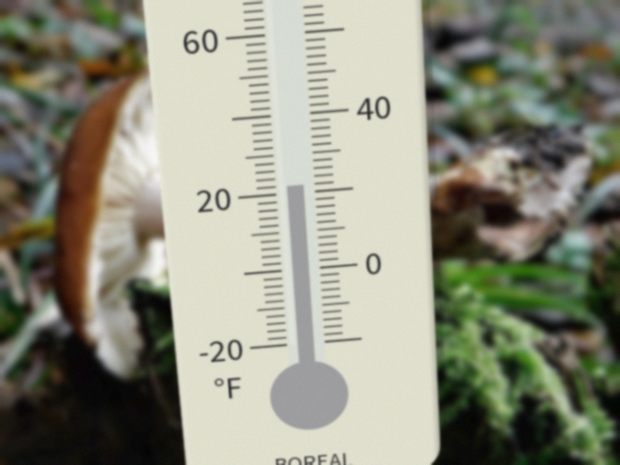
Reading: °F 22
